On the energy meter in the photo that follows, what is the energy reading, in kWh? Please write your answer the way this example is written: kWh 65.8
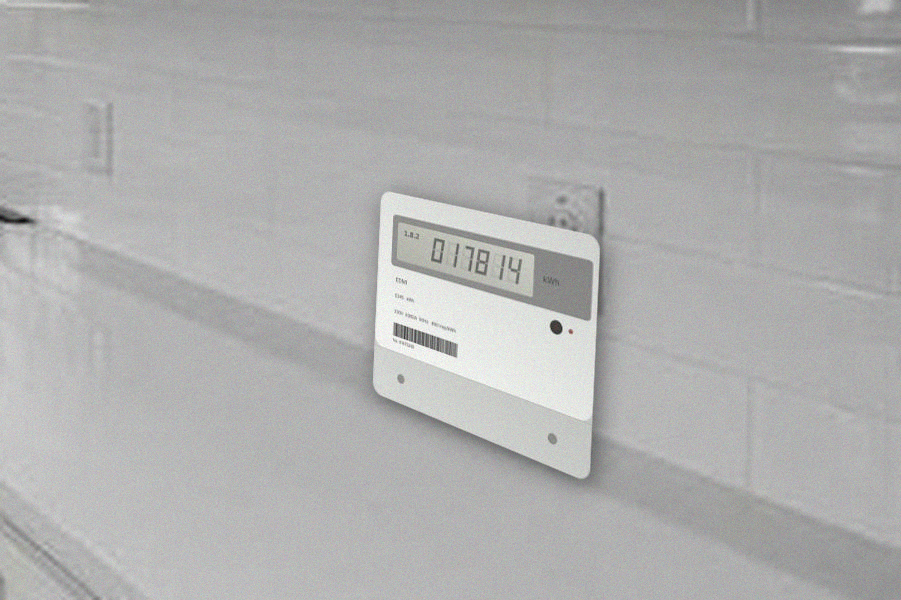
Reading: kWh 17814
